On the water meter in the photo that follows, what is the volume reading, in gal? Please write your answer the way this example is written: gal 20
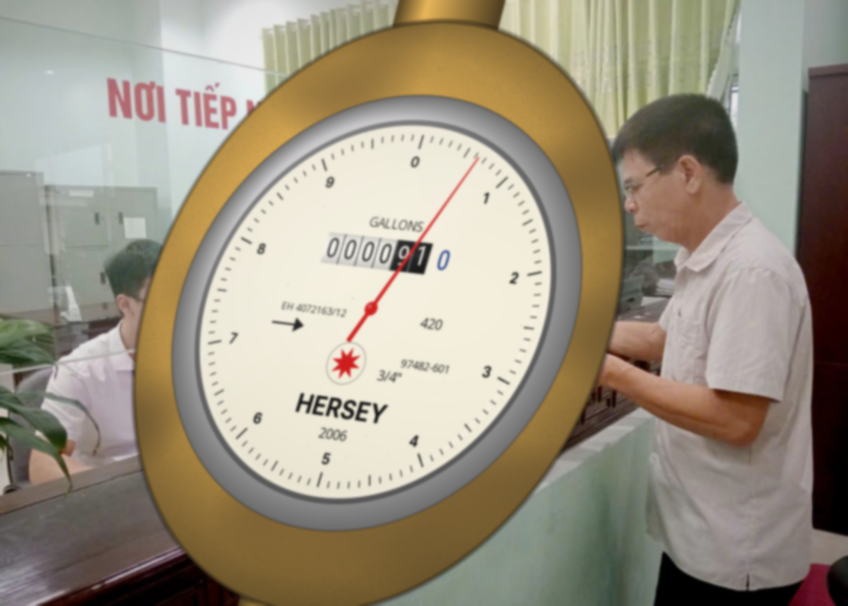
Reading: gal 910.6
